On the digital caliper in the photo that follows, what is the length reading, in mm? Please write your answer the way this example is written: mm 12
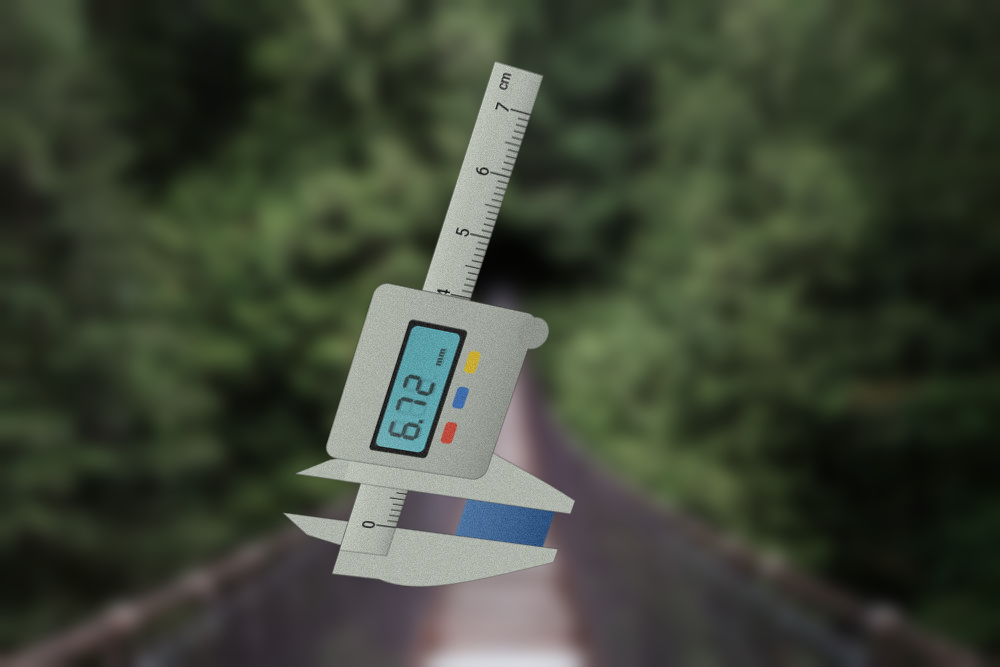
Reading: mm 6.72
